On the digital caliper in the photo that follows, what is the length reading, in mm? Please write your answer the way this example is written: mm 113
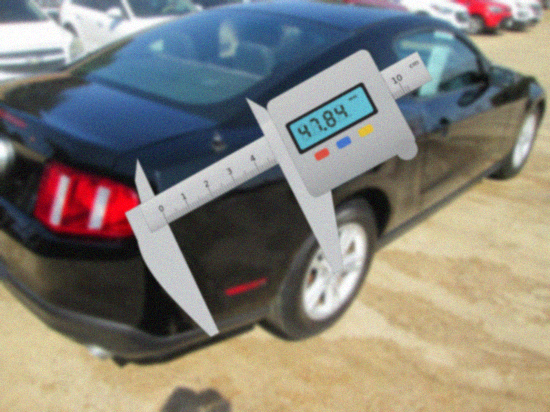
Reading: mm 47.84
